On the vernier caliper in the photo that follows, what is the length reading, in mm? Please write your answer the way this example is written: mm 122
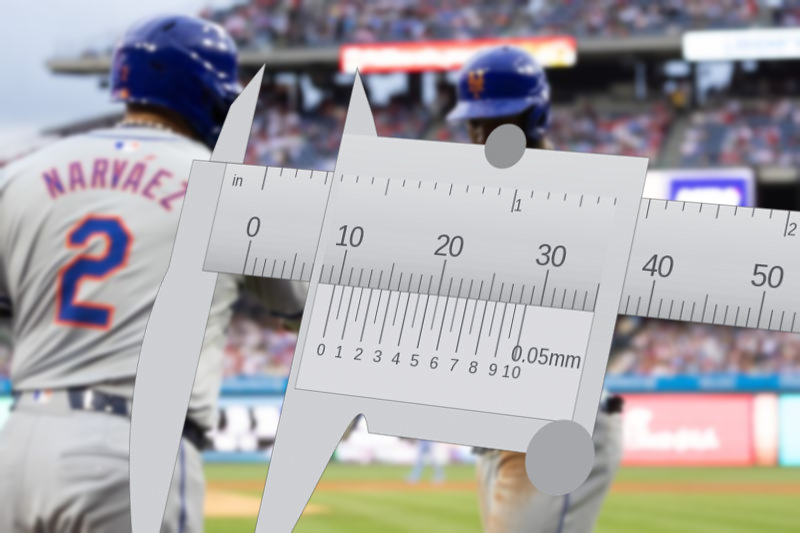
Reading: mm 9.6
